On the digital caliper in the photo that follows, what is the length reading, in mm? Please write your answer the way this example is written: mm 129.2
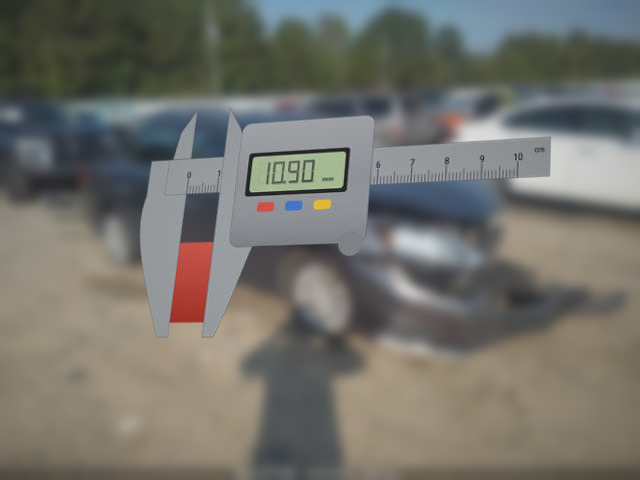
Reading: mm 10.90
